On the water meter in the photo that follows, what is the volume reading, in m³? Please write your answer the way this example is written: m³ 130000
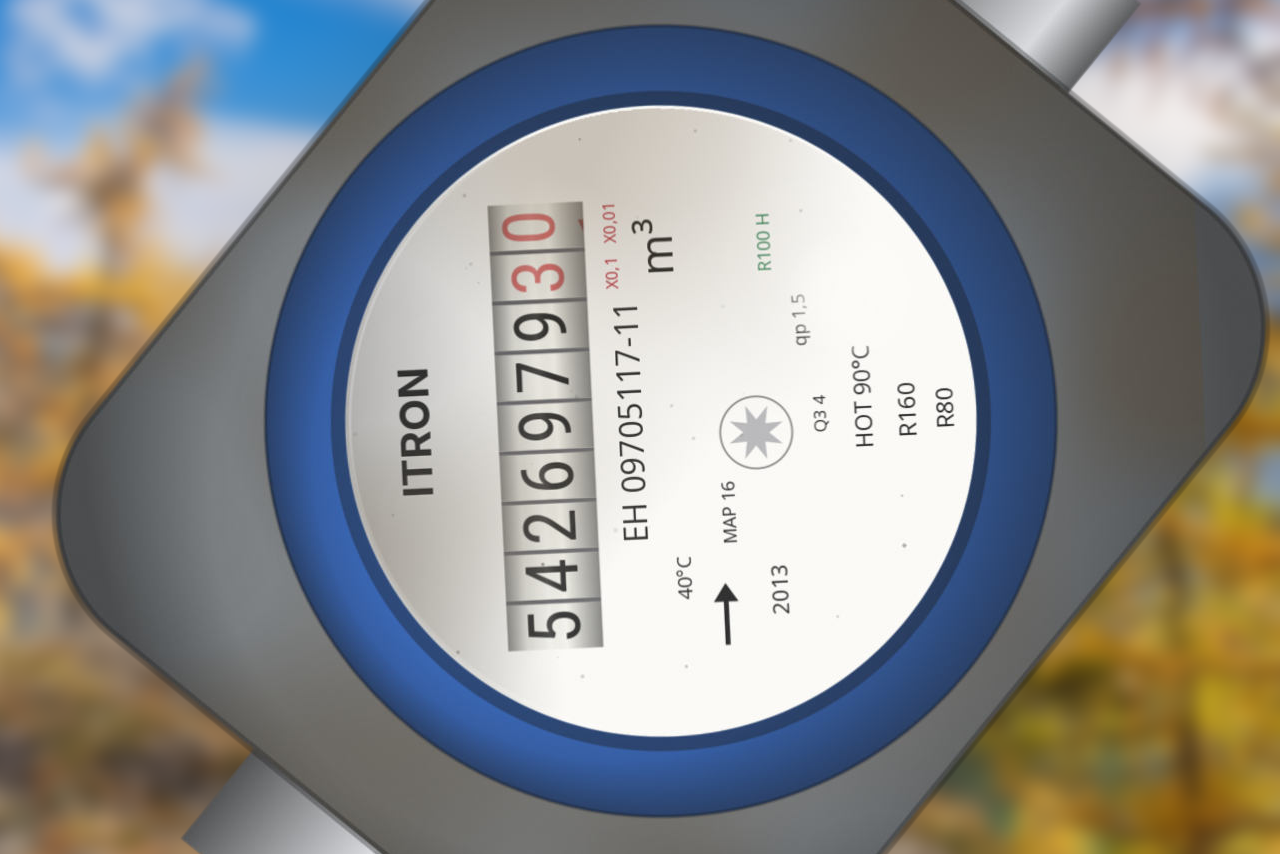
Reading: m³ 5426979.30
